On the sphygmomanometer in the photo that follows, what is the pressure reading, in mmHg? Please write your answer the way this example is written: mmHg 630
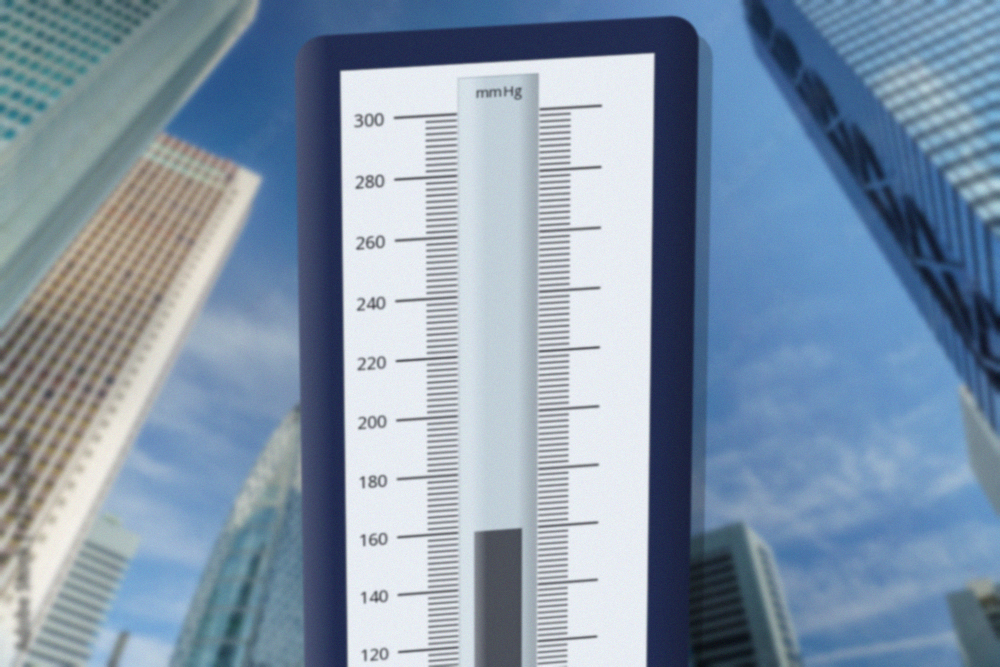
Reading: mmHg 160
